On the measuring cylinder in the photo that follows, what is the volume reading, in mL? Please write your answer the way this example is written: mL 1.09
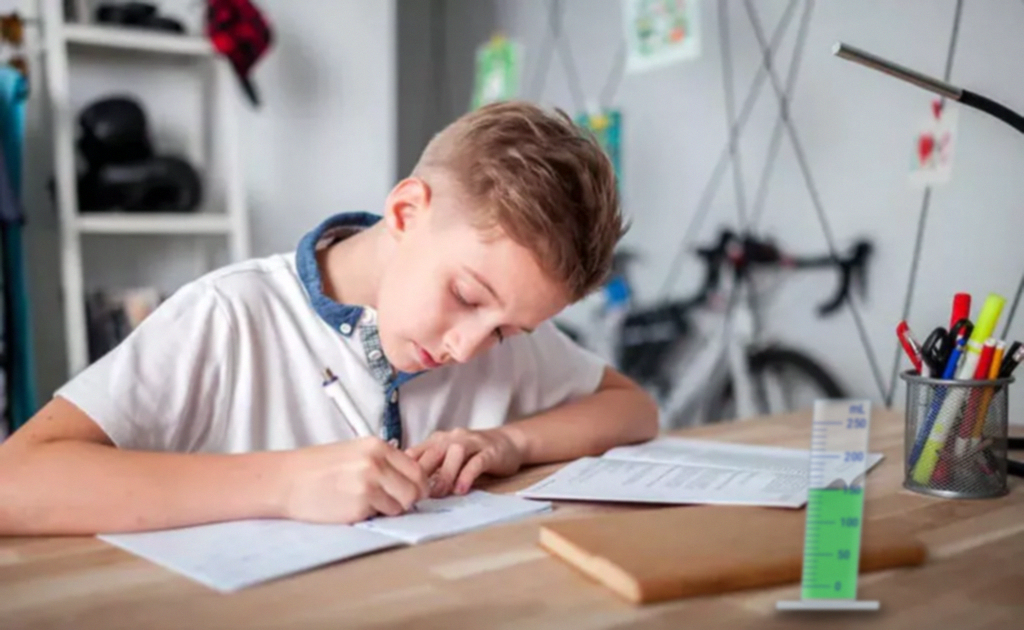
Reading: mL 150
